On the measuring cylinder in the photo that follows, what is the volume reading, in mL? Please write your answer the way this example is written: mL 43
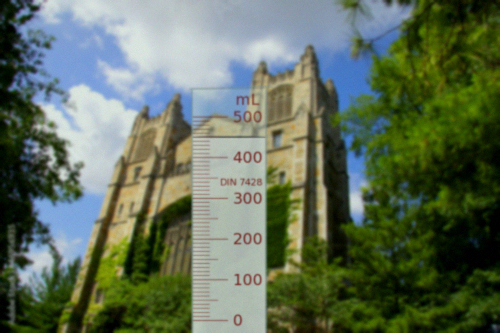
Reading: mL 450
